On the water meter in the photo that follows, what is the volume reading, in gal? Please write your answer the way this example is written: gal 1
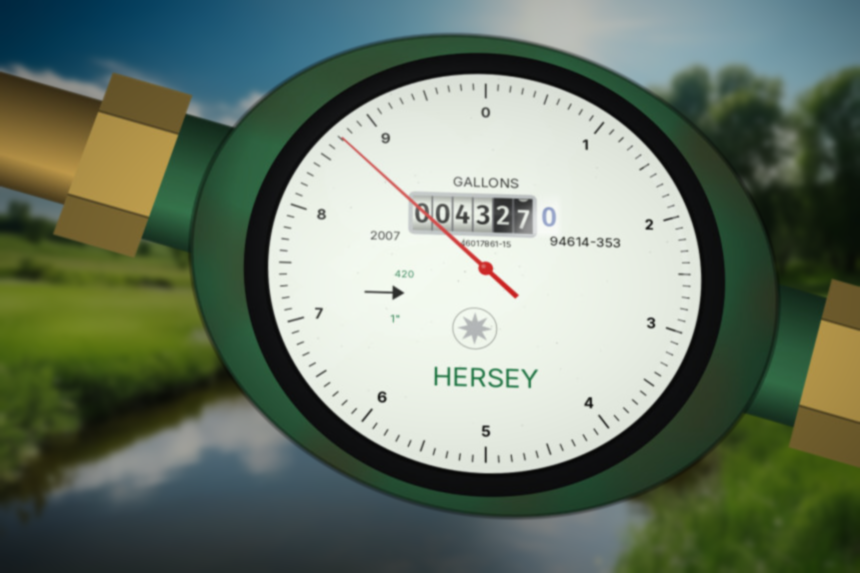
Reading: gal 43268.7
